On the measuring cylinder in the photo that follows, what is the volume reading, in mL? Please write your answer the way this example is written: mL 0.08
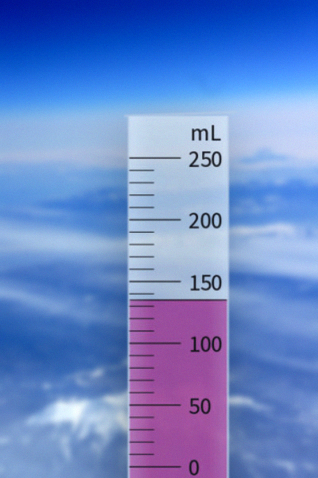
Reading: mL 135
